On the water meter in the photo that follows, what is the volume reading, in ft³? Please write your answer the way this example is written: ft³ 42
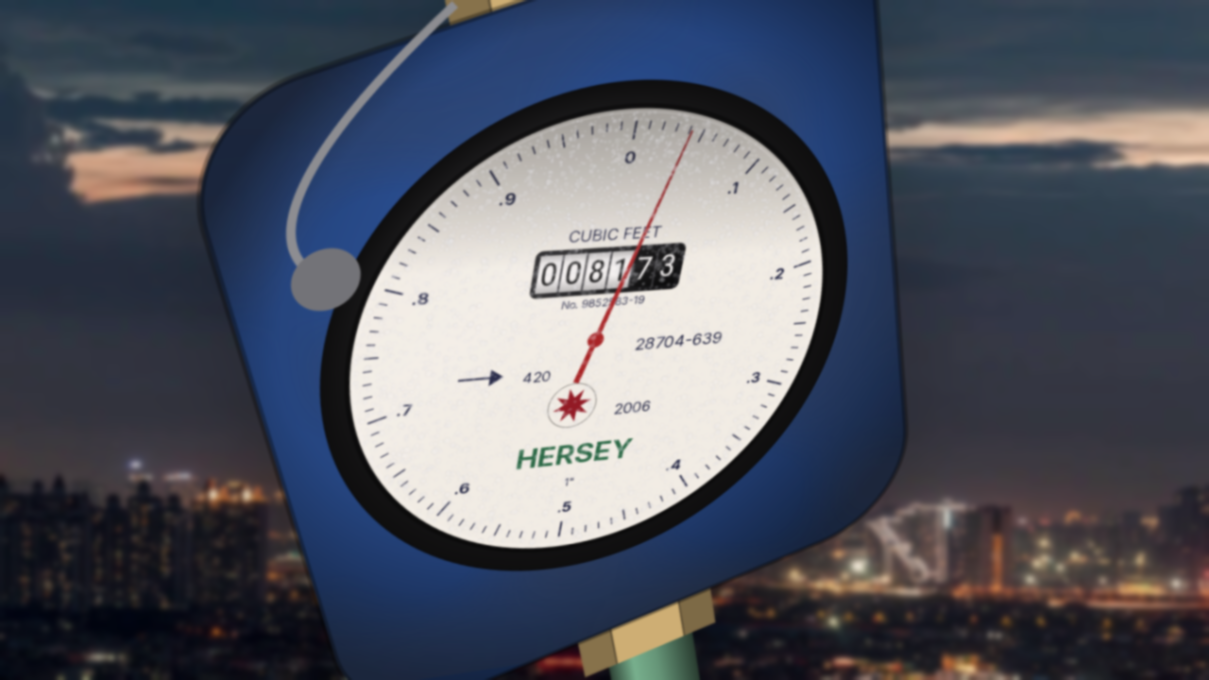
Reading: ft³ 8173.04
